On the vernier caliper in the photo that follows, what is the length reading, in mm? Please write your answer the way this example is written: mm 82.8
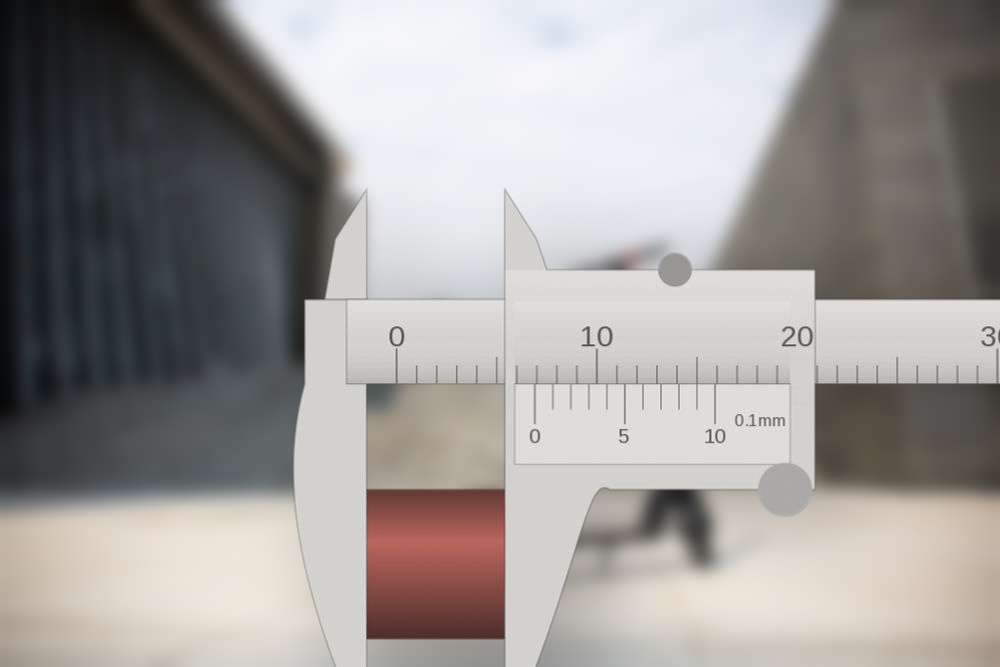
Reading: mm 6.9
